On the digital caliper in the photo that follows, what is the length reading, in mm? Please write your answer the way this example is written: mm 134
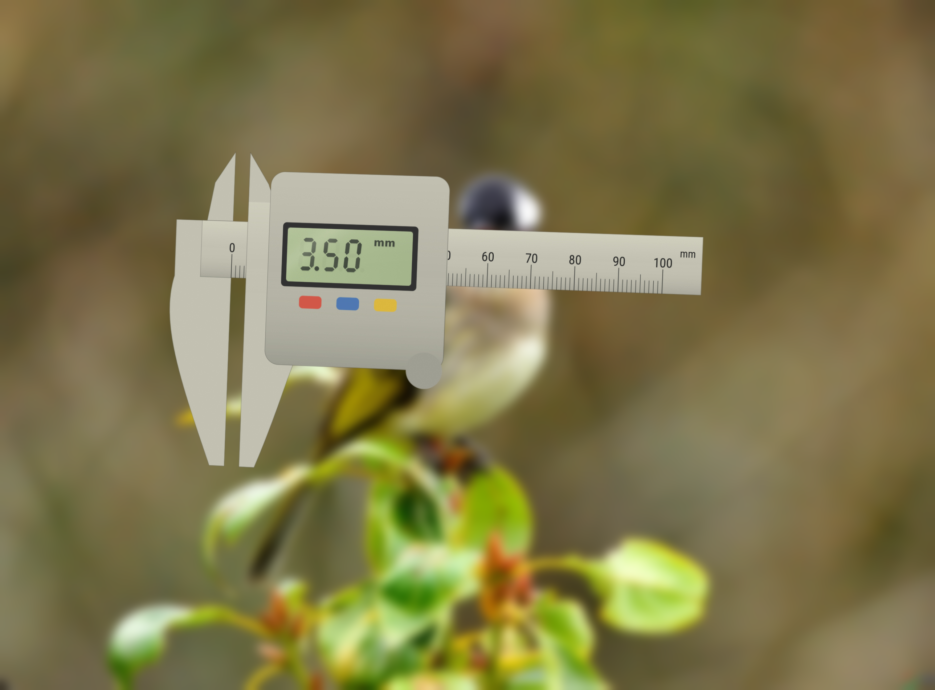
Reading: mm 3.50
